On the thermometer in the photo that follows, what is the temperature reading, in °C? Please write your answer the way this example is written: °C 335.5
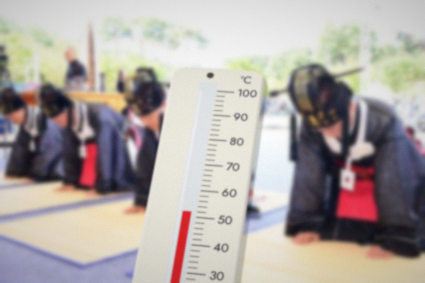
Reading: °C 52
